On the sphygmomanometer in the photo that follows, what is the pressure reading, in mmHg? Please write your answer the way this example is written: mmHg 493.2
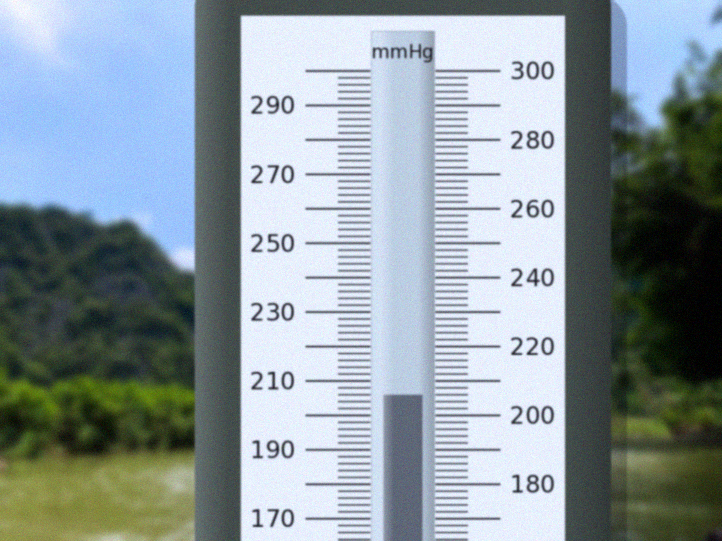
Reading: mmHg 206
